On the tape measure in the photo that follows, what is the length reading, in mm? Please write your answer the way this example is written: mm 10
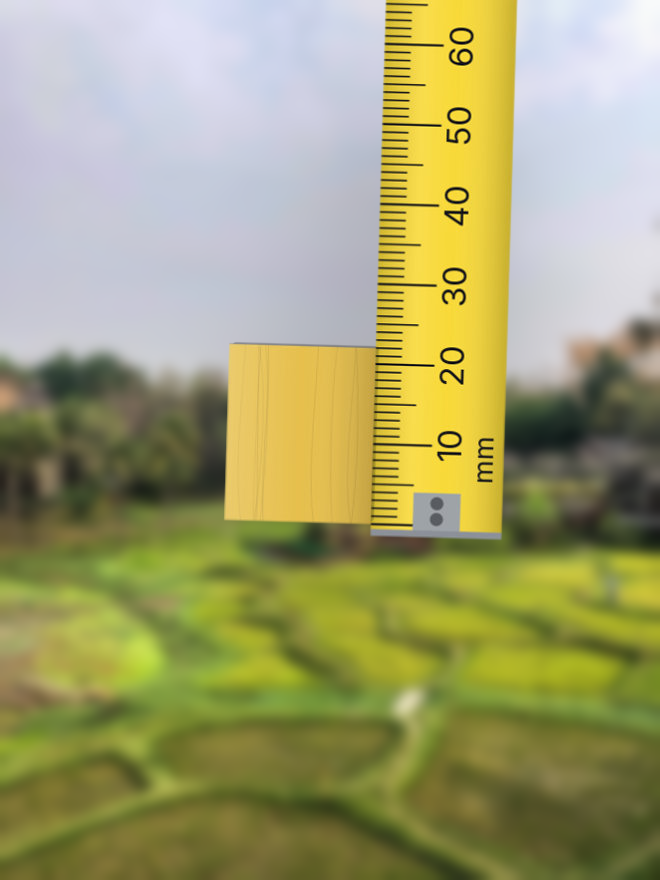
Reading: mm 22
